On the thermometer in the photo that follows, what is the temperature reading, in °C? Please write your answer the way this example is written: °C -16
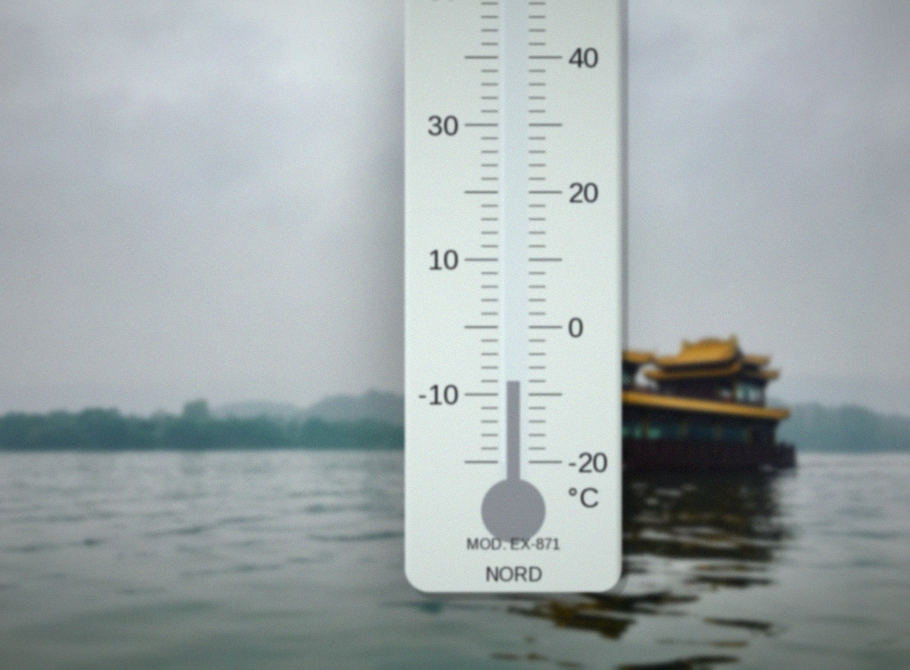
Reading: °C -8
